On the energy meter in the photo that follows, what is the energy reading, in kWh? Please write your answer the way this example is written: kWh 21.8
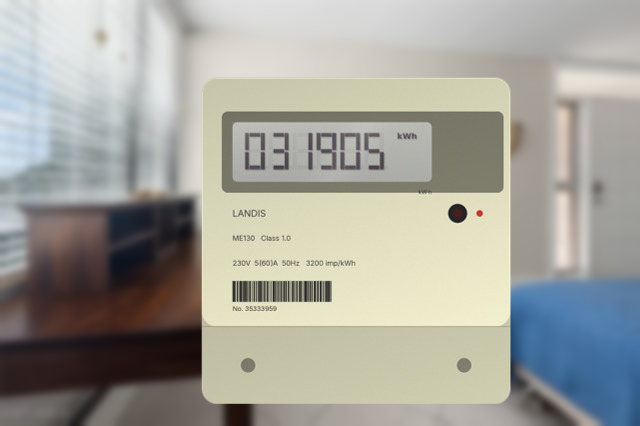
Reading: kWh 31905
